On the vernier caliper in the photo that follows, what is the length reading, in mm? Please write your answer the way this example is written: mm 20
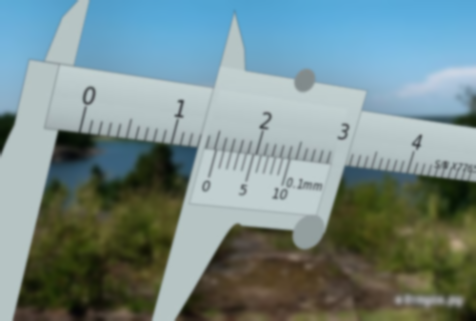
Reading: mm 15.2
